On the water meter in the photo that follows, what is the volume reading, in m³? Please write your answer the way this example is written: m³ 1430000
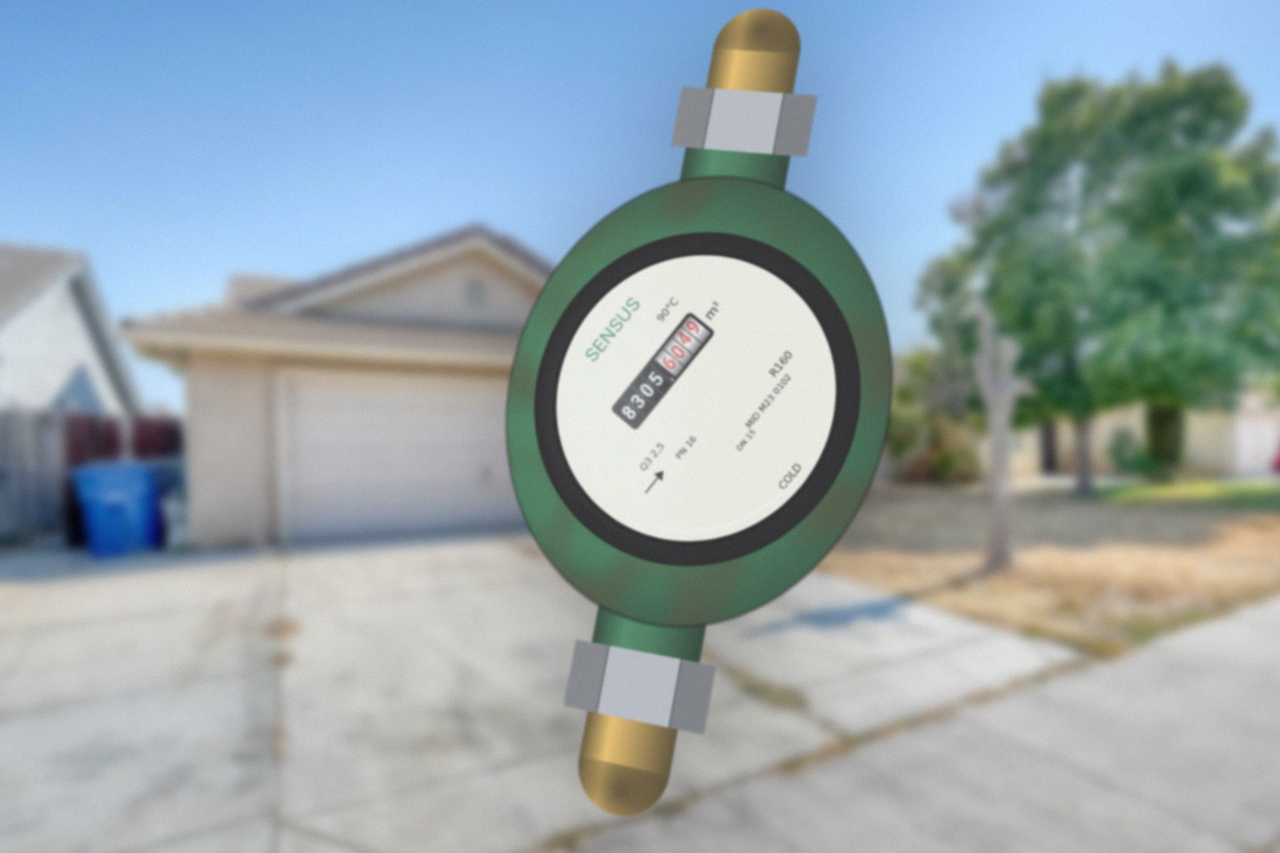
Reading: m³ 8305.6049
